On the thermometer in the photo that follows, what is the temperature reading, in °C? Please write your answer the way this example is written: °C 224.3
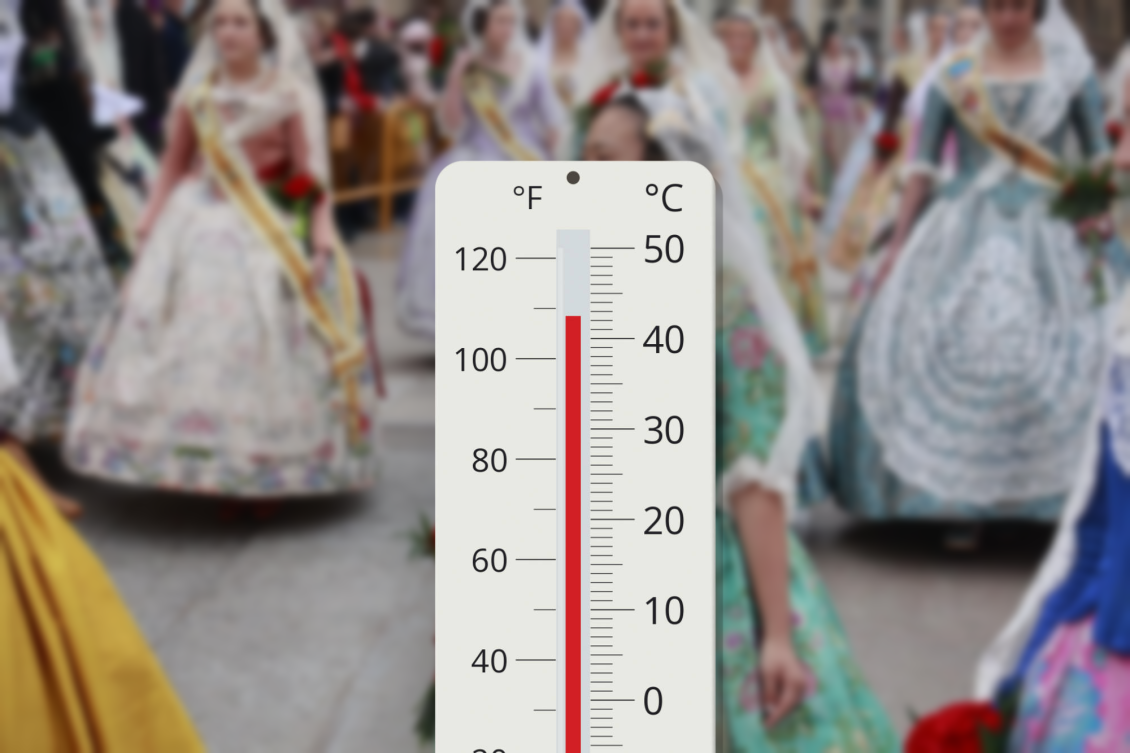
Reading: °C 42.5
